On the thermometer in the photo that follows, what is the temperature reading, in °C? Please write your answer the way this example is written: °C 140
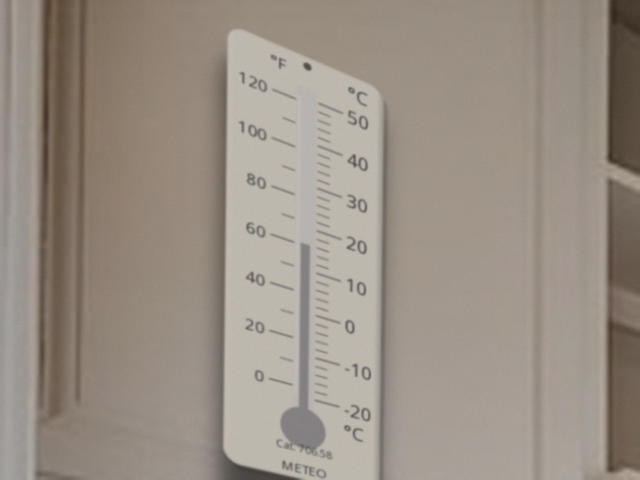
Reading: °C 16
